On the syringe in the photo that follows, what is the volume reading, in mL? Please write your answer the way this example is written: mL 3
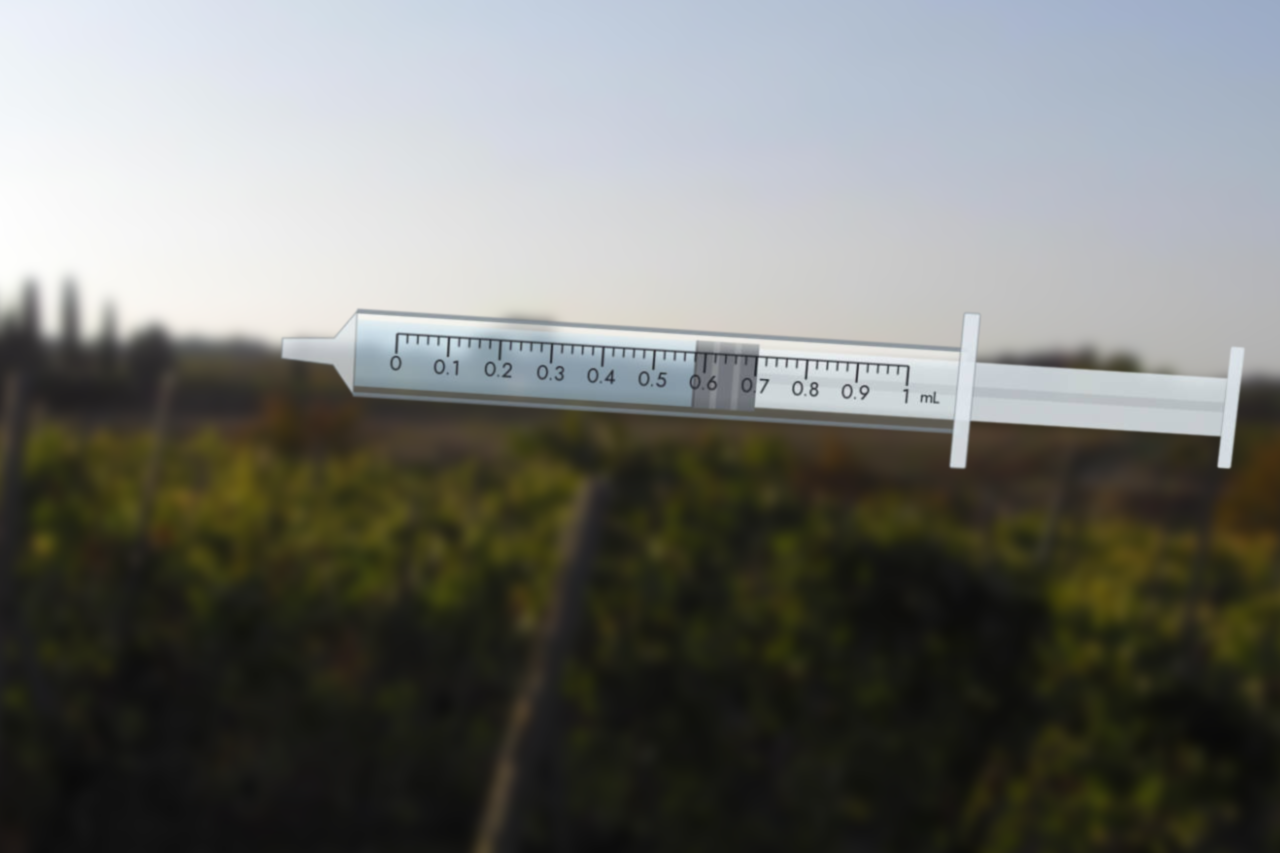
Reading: mL 0.58
